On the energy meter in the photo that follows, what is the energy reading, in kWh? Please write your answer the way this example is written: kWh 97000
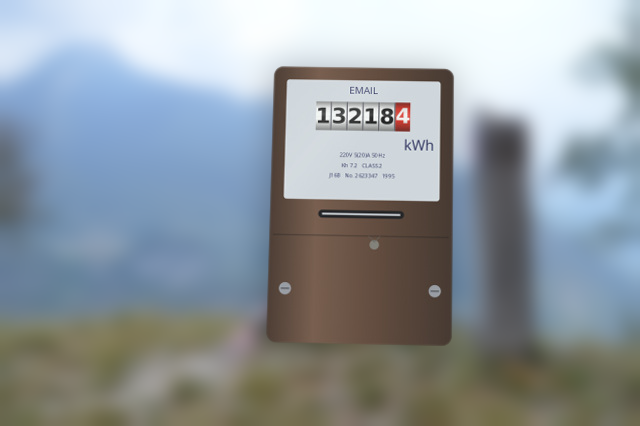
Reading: kWh 13218.4
